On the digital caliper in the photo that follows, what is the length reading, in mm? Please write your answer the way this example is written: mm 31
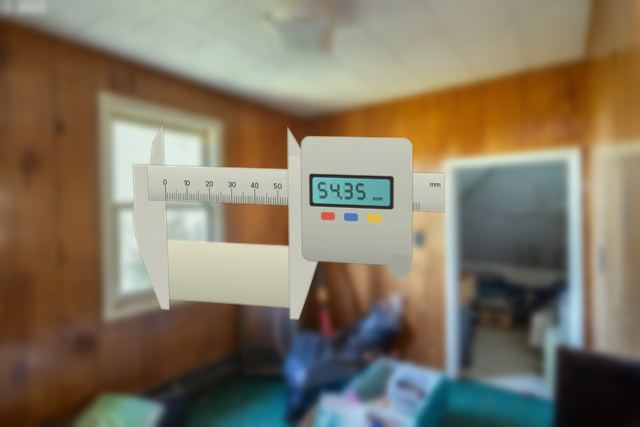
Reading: mm 54.35
